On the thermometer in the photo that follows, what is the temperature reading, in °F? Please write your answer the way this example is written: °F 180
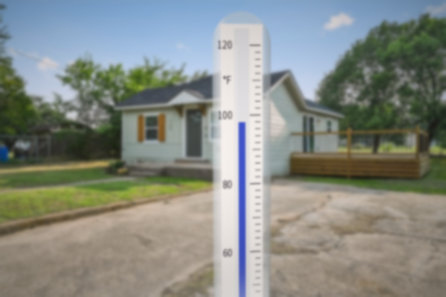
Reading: °F 98
